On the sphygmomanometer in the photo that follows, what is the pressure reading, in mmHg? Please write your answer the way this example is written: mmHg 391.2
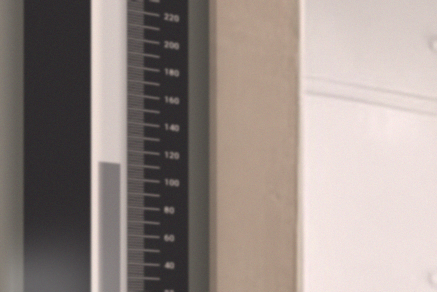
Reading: mmHg 110
